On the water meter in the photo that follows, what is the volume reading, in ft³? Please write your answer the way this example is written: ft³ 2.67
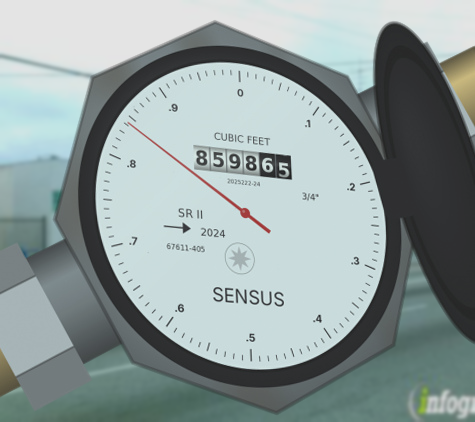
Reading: ft³ 859864.84
